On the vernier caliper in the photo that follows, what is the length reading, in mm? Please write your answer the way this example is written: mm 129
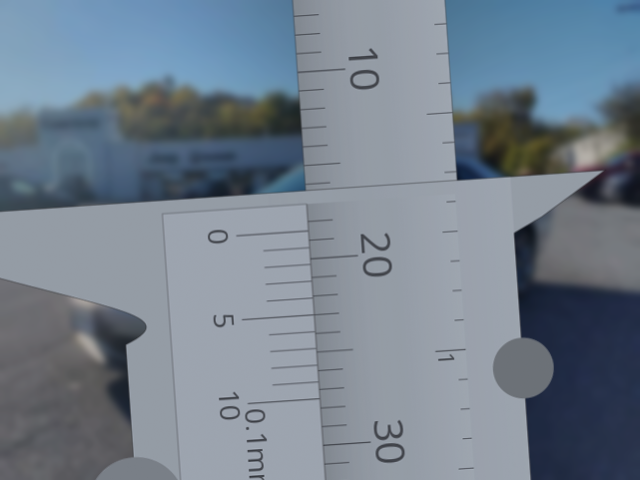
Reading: mm 18.5
